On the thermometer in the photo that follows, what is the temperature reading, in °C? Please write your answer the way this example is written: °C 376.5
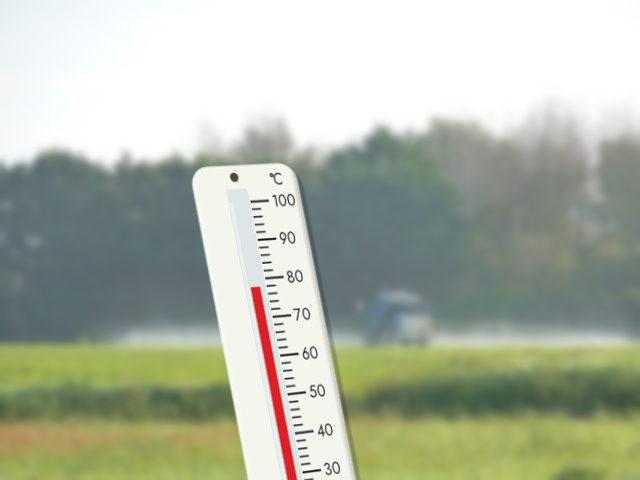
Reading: °C 78
